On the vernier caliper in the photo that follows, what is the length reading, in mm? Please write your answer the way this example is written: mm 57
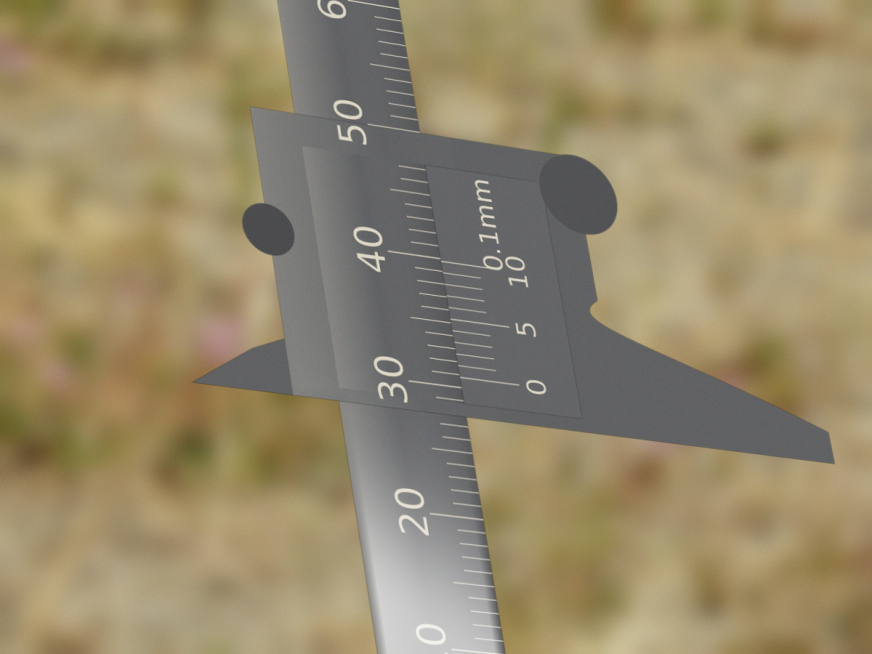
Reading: mm 30.8
